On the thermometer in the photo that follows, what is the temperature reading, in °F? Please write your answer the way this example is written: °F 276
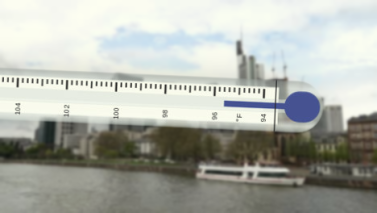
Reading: °F 95.6
